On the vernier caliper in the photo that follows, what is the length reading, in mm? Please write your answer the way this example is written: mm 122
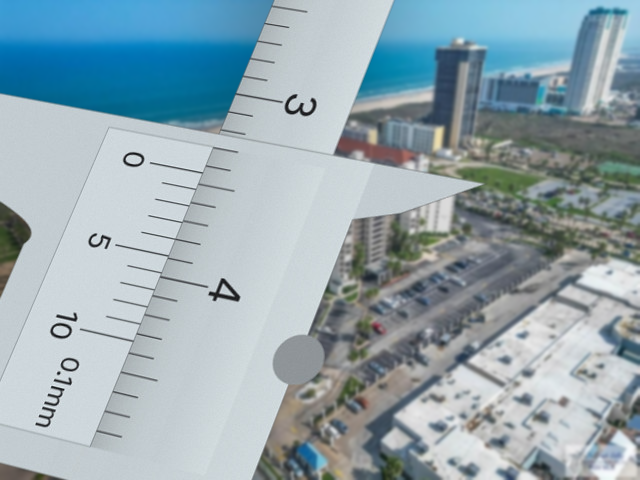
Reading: mm 34.4
